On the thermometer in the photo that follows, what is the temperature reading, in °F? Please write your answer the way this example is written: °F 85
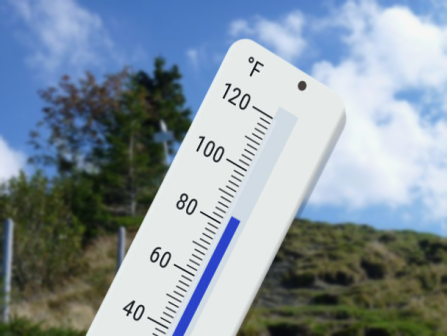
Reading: °F 84
